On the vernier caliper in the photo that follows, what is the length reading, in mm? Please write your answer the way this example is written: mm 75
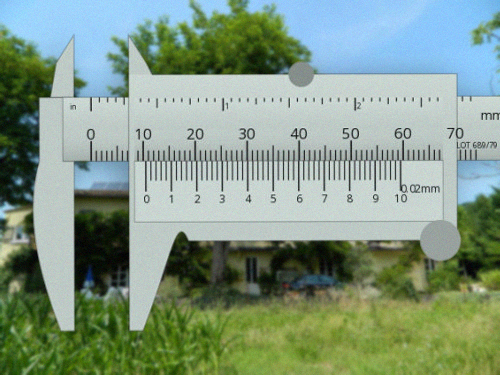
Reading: mm 10.5
